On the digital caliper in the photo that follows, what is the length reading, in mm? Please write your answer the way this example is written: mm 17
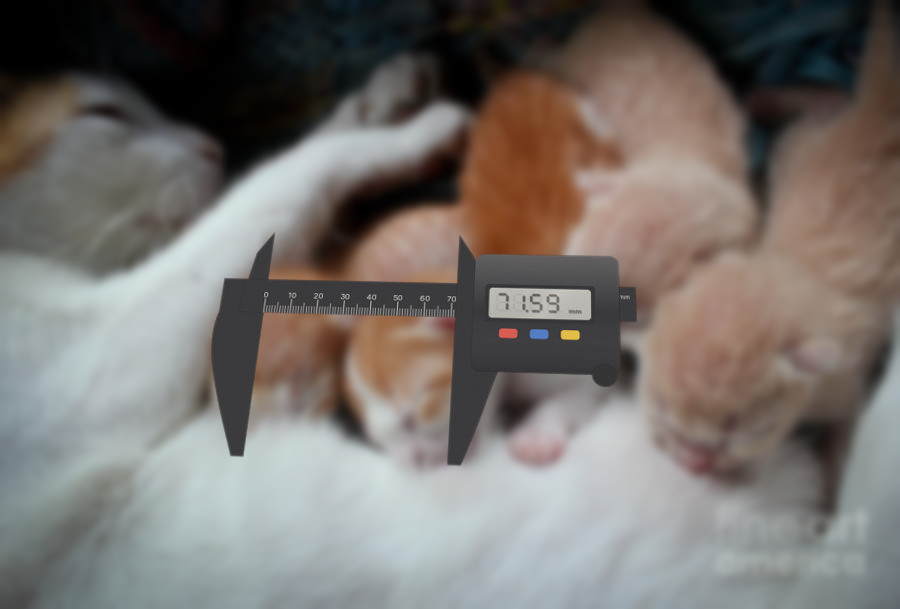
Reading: mm 71.59
